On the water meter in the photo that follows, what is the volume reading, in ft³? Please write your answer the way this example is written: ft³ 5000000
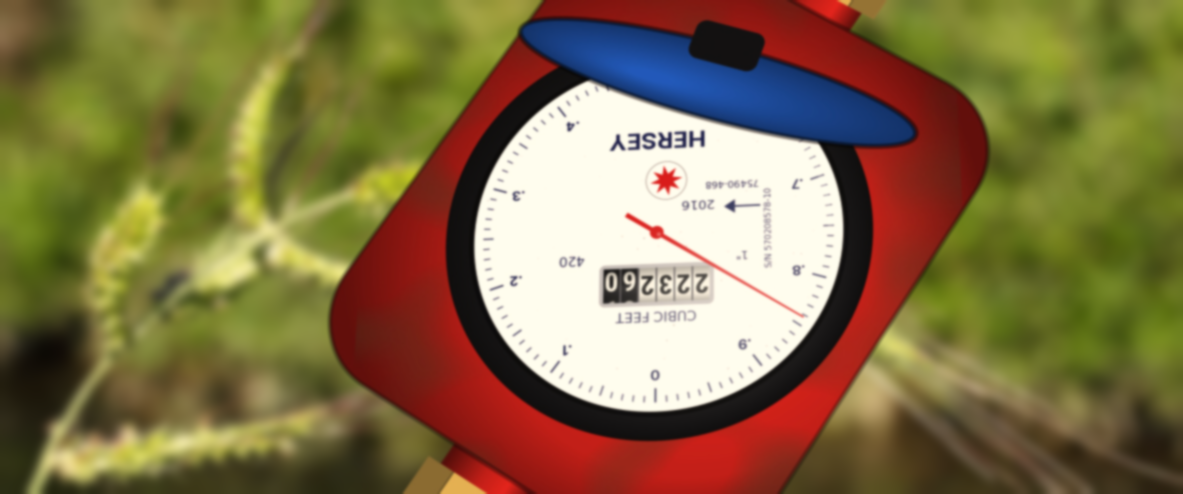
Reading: ft³ 223259.84
